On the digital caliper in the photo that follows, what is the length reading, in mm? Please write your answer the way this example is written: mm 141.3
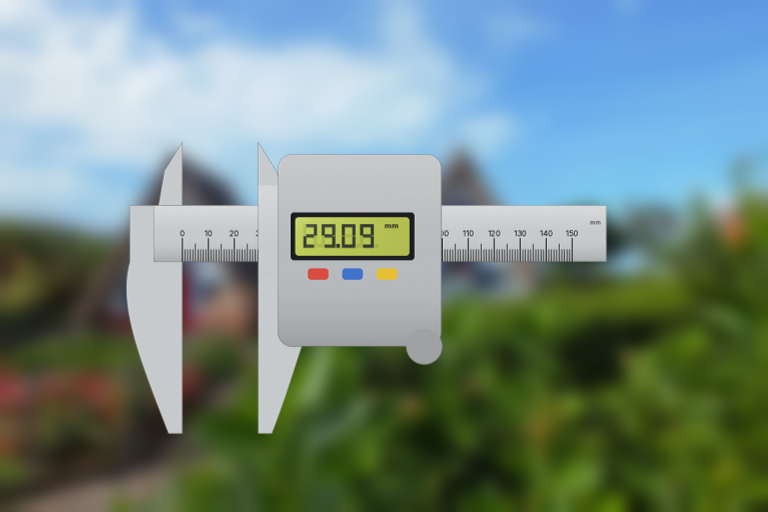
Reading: mm 29.09
